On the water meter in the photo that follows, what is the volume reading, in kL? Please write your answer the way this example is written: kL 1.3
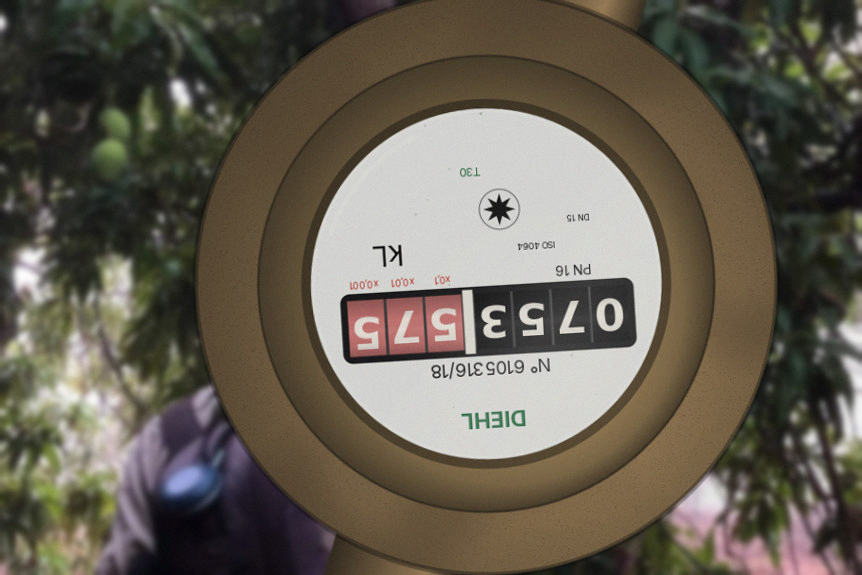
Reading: kL 753.575
